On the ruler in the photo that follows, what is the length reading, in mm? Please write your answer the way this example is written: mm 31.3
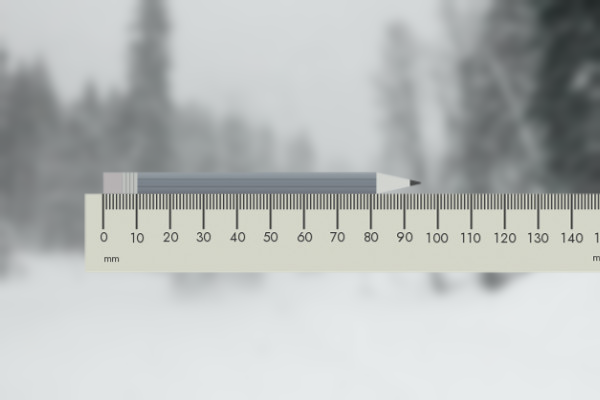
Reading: mm 95
